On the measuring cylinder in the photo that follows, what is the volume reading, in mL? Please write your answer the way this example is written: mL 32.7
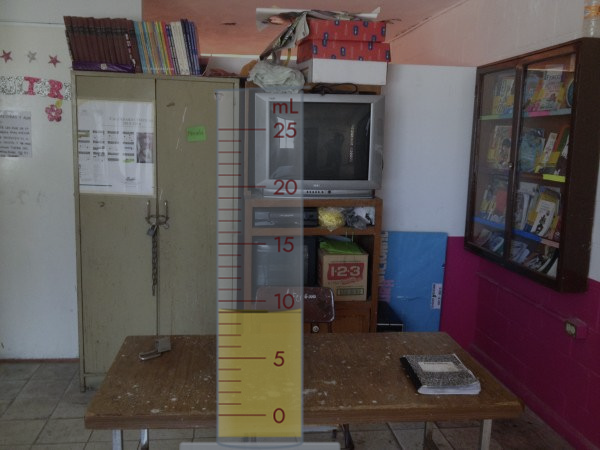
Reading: mL 9
